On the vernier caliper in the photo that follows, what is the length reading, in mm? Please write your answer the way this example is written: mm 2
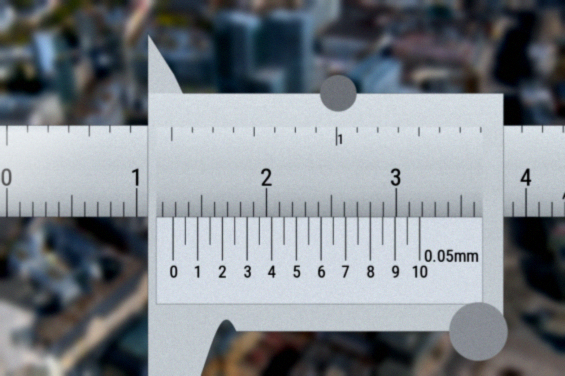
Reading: mm 12.8
